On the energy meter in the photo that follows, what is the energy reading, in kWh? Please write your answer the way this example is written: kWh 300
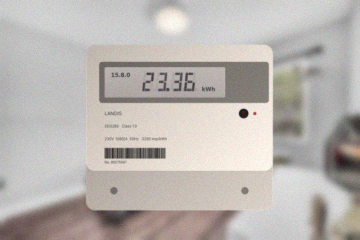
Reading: kWh 23.36
